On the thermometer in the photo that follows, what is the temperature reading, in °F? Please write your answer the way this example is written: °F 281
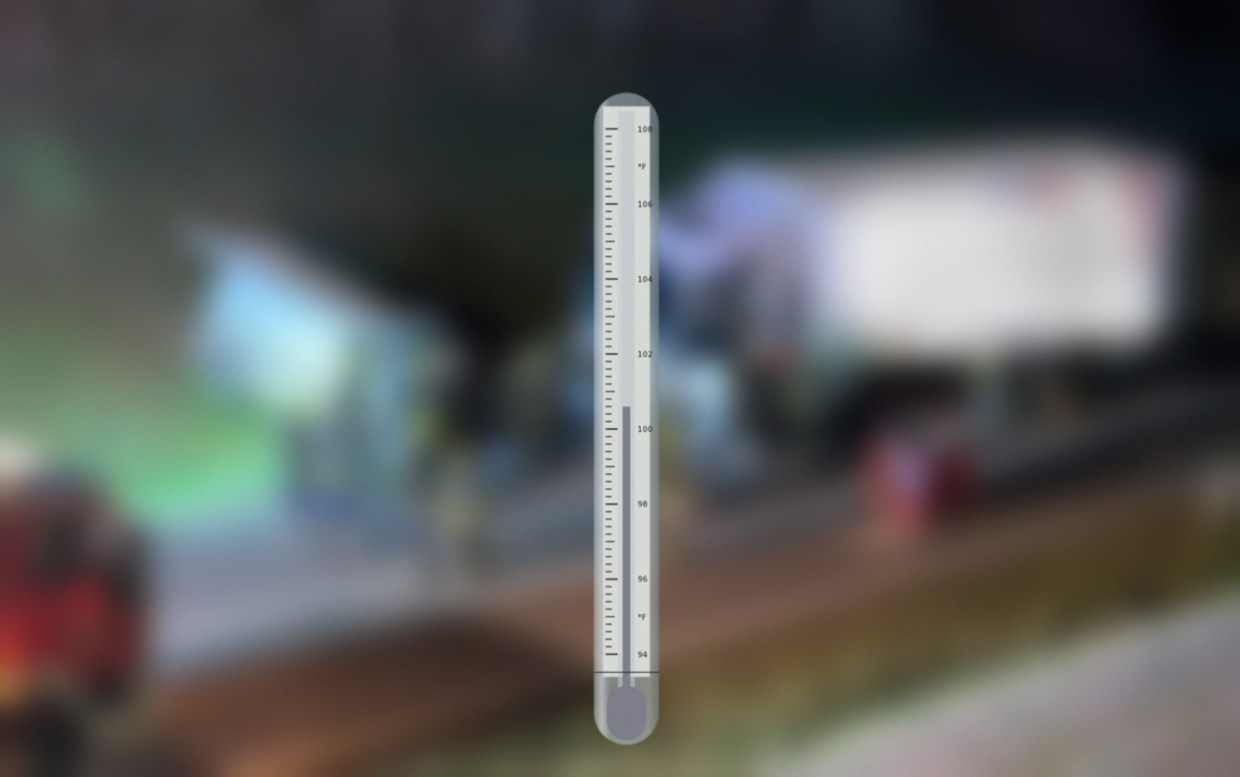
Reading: °F 100.6
